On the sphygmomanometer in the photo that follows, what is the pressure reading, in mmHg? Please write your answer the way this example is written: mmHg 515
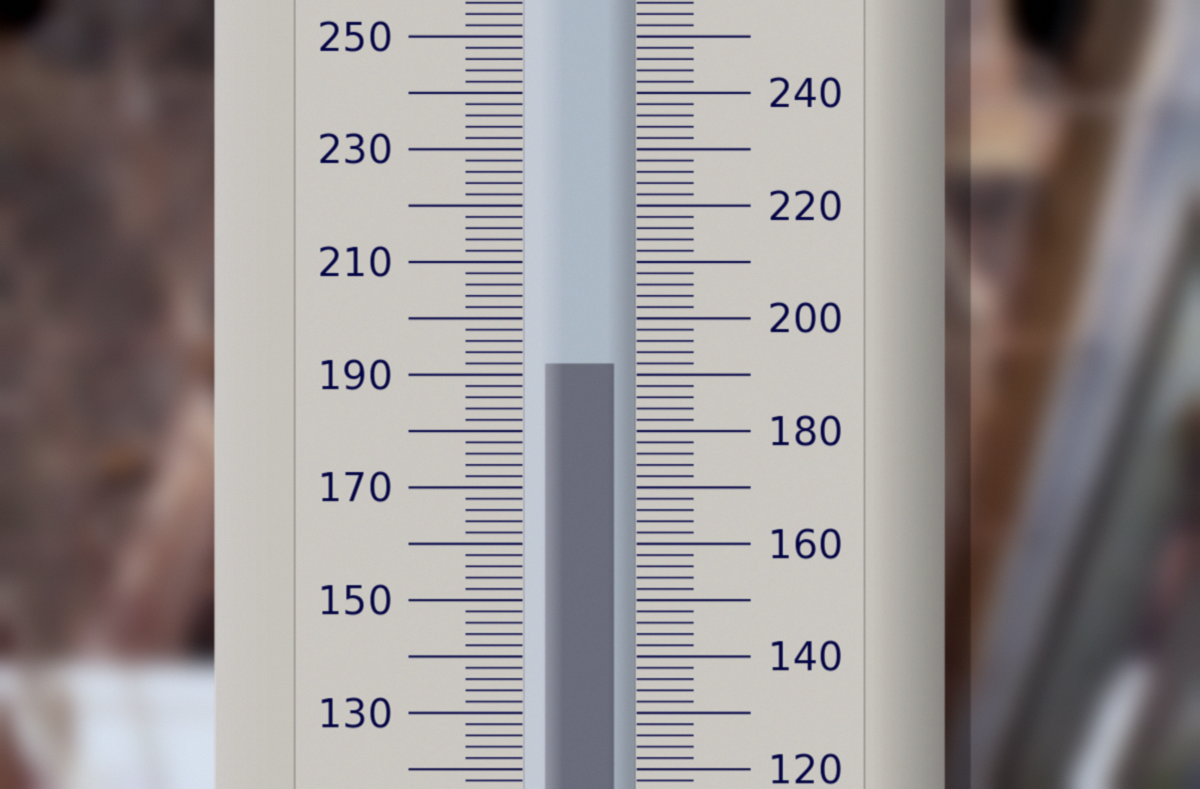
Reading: mmHg 192
